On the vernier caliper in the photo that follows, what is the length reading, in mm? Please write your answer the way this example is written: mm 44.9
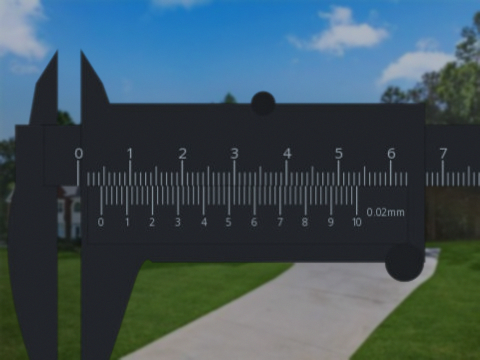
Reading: mm 4.5
